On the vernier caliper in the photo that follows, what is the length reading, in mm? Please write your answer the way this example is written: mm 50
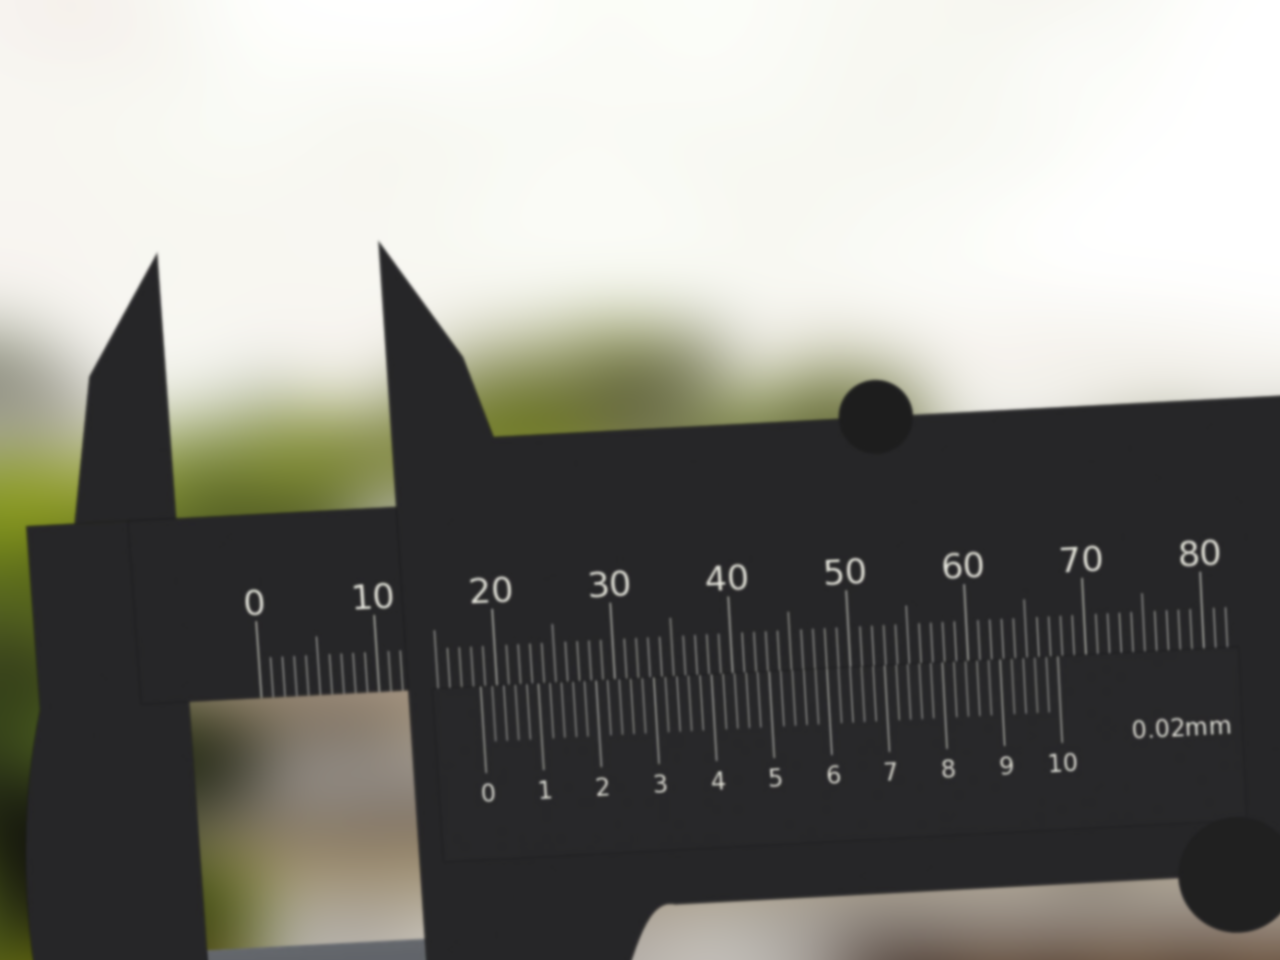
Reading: mm 18.6
